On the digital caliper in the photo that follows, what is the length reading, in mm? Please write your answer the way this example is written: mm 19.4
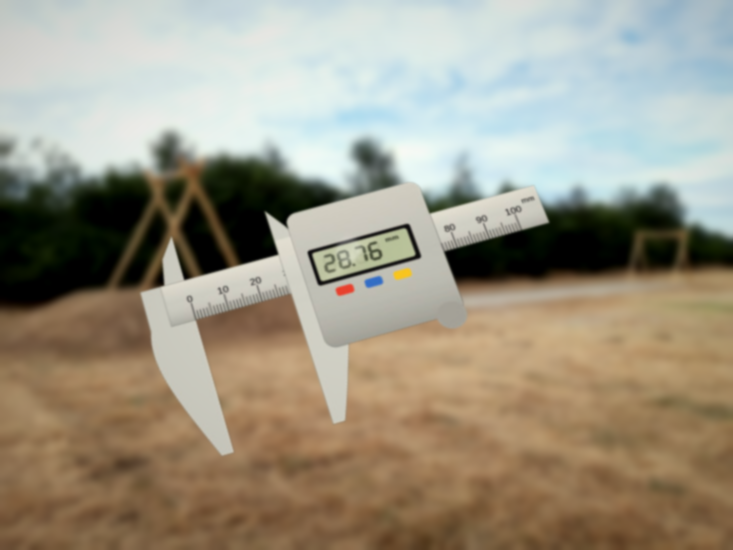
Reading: mm 28.76
